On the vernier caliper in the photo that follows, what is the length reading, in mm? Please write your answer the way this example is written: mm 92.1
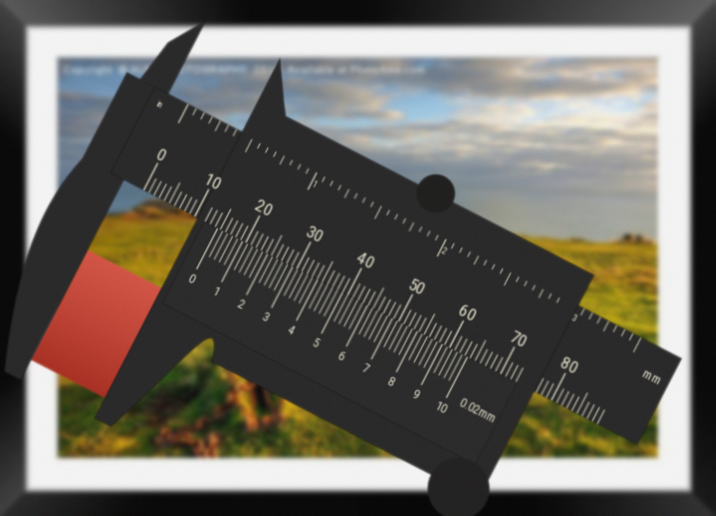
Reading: mm 14.5
